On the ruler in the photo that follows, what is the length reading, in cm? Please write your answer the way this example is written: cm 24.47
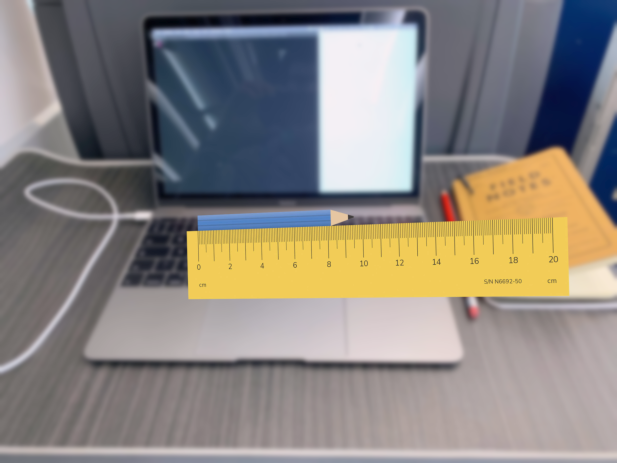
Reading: cm 9.5
